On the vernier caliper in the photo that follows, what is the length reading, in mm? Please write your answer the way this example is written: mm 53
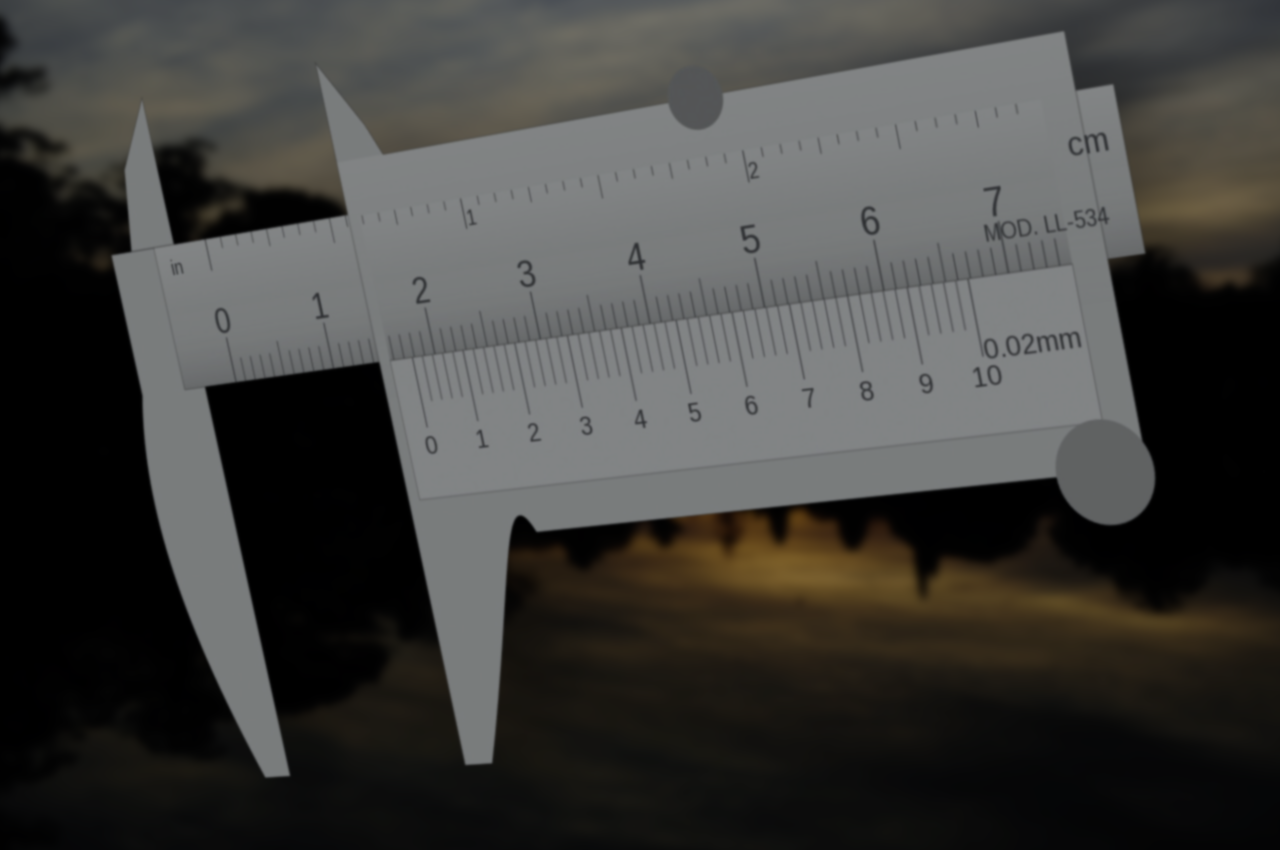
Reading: mm 17.8
